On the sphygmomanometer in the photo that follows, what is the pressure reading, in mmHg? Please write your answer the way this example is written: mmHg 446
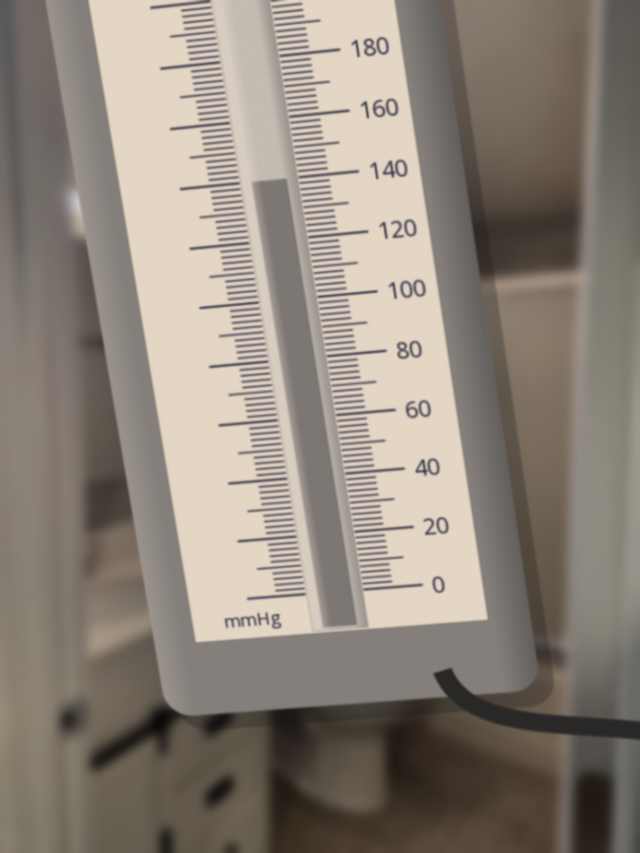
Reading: mmHg 140
